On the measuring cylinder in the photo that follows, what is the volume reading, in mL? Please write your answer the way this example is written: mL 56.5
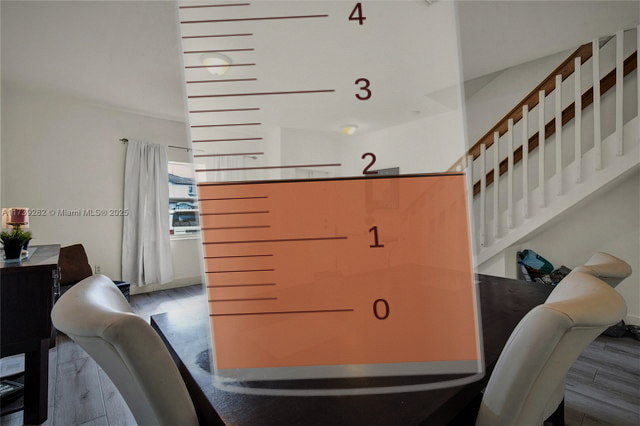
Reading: mL 1.8
